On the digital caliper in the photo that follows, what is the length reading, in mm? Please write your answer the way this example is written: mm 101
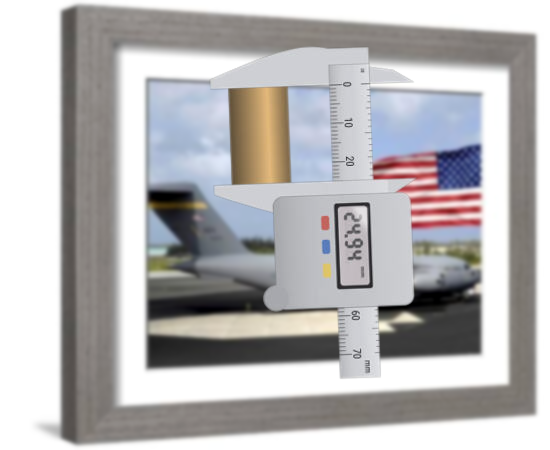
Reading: mm 24.94
